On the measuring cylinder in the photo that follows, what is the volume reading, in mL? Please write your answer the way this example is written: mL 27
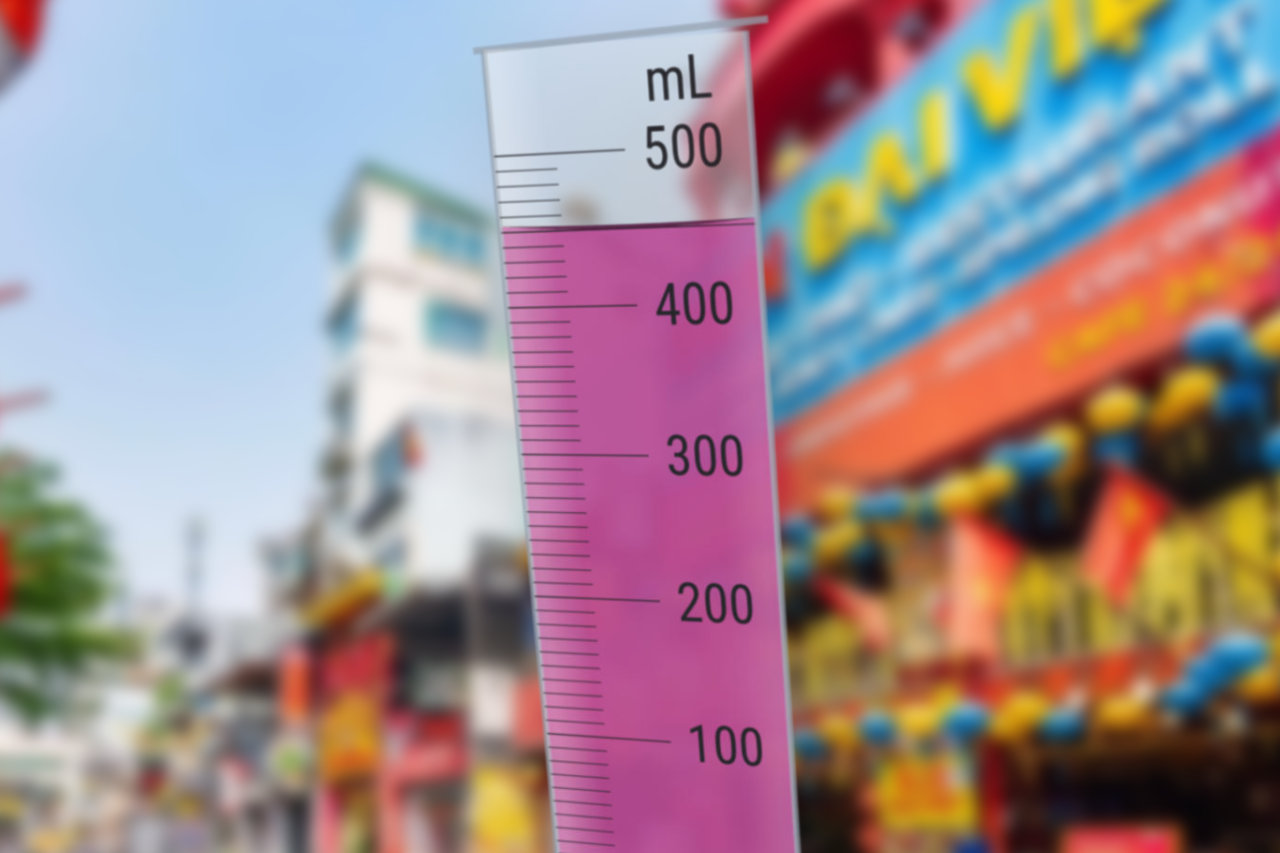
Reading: mL 450
